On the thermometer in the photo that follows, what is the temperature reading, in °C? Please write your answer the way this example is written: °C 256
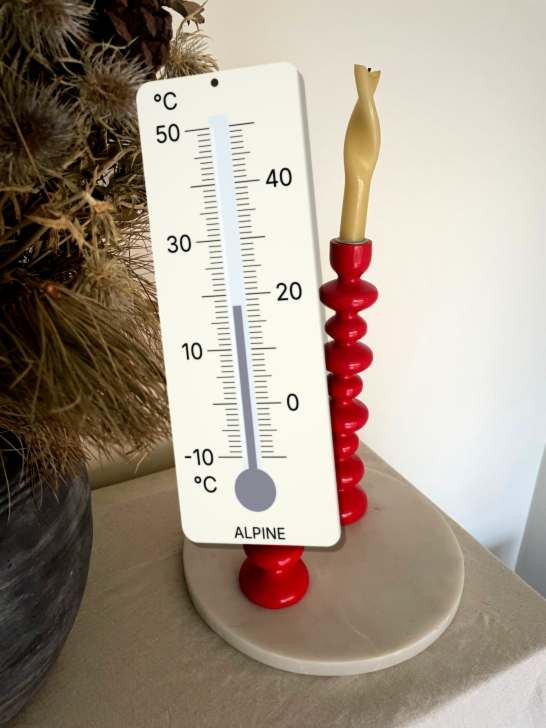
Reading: °C 18
